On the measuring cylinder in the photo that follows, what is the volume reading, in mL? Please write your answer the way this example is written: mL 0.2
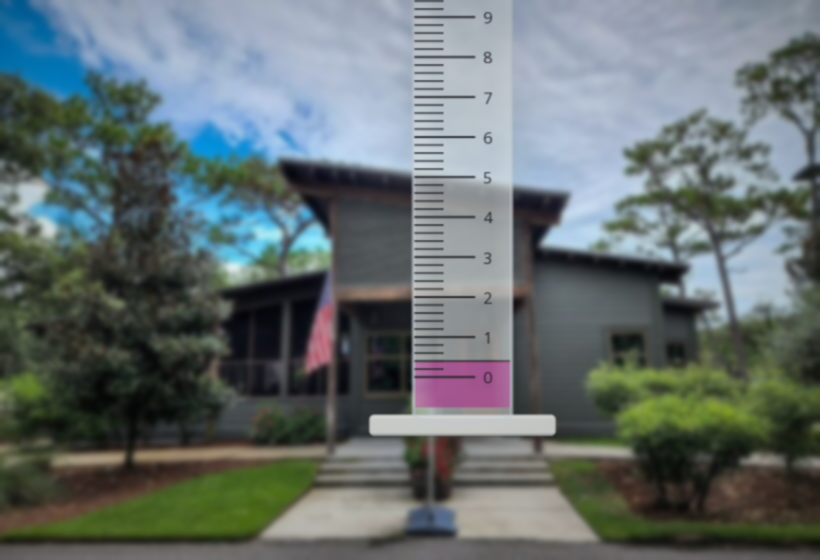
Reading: mL 0.4
